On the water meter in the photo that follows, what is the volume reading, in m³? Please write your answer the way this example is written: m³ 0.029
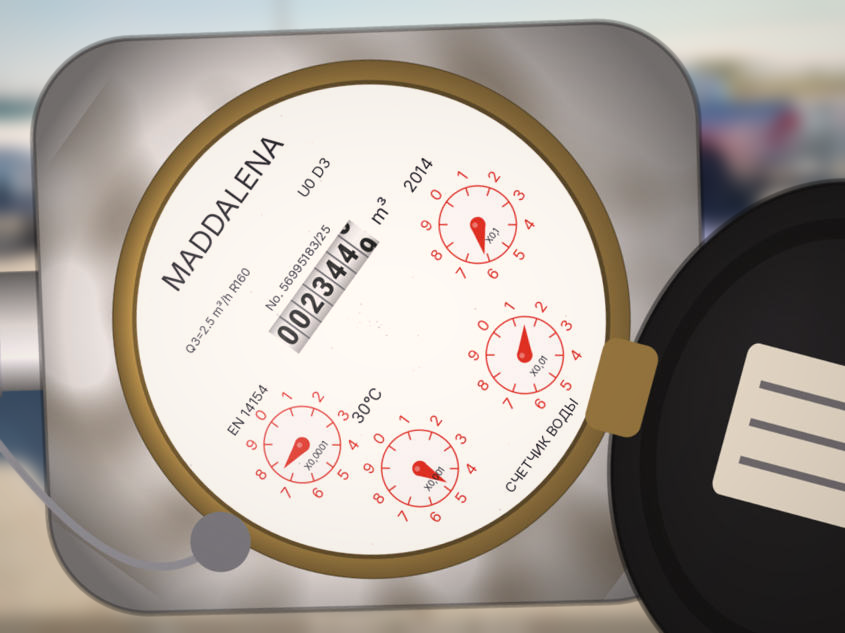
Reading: m³ 23448.6147
